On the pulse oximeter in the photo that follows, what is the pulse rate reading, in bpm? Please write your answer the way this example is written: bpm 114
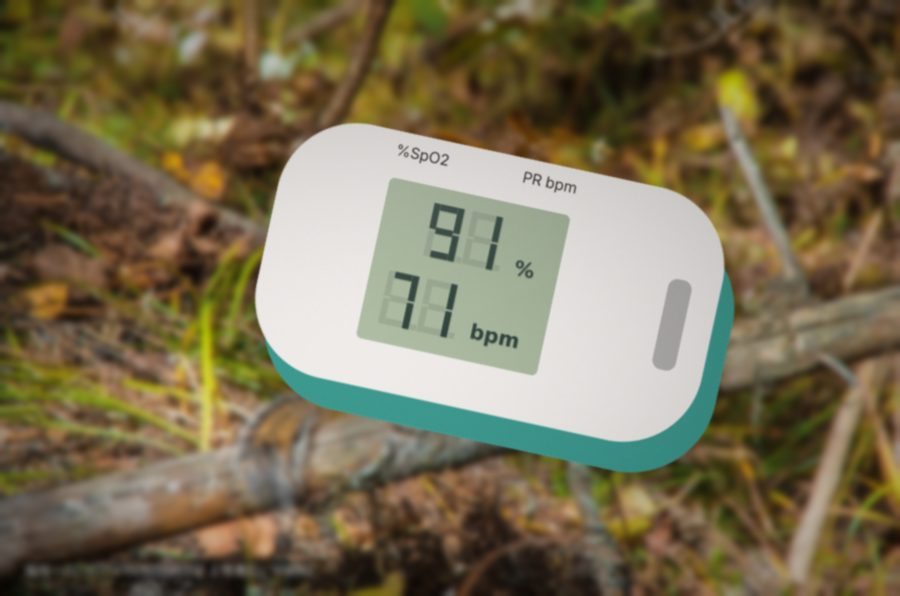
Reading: bpm 71
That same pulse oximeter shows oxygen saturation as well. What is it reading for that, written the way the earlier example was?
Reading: % 91
